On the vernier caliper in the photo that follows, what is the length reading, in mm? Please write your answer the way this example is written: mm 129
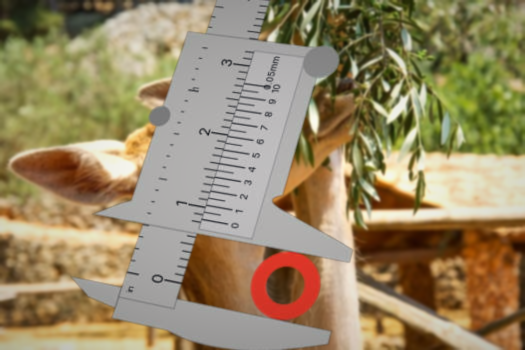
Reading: mm 8.4
